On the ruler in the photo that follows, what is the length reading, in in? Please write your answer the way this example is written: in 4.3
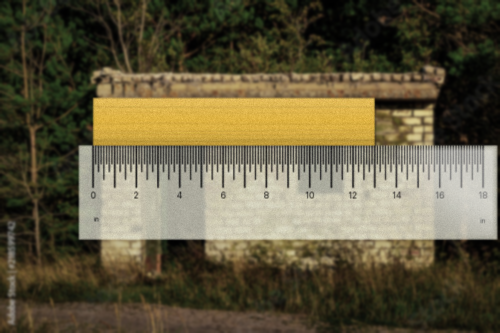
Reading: in 13
